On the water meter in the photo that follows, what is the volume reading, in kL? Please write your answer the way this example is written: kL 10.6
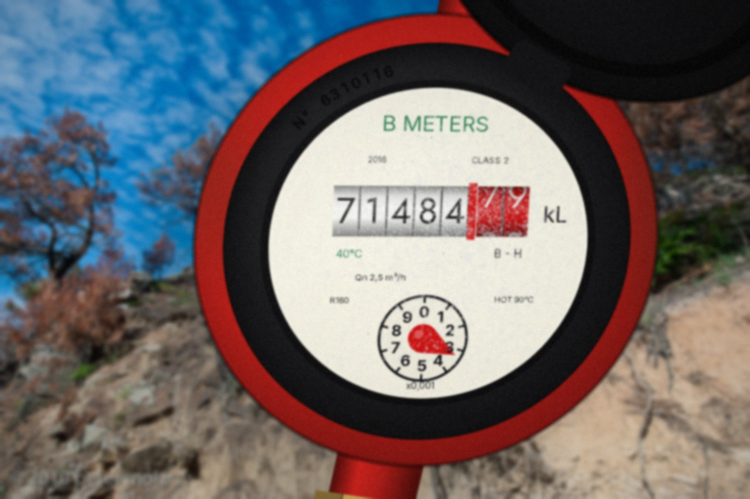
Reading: kL 71484.793
